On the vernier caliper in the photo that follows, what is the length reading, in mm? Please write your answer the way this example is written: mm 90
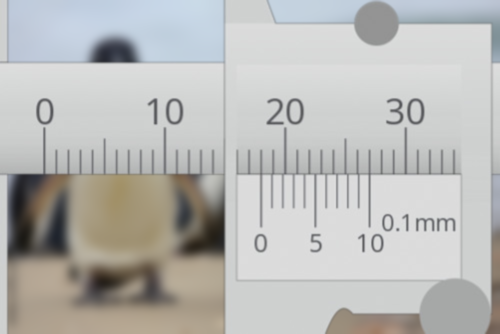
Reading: mm 18.0
